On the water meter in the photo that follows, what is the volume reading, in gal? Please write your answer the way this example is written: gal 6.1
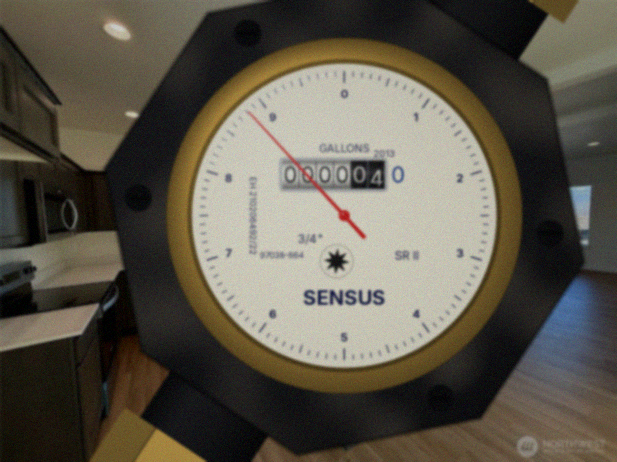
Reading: gal 38.8
